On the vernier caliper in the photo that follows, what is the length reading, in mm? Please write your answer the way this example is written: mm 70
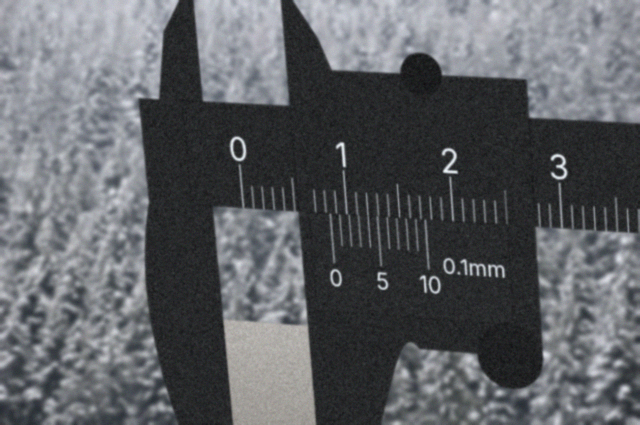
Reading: mm 8.4
